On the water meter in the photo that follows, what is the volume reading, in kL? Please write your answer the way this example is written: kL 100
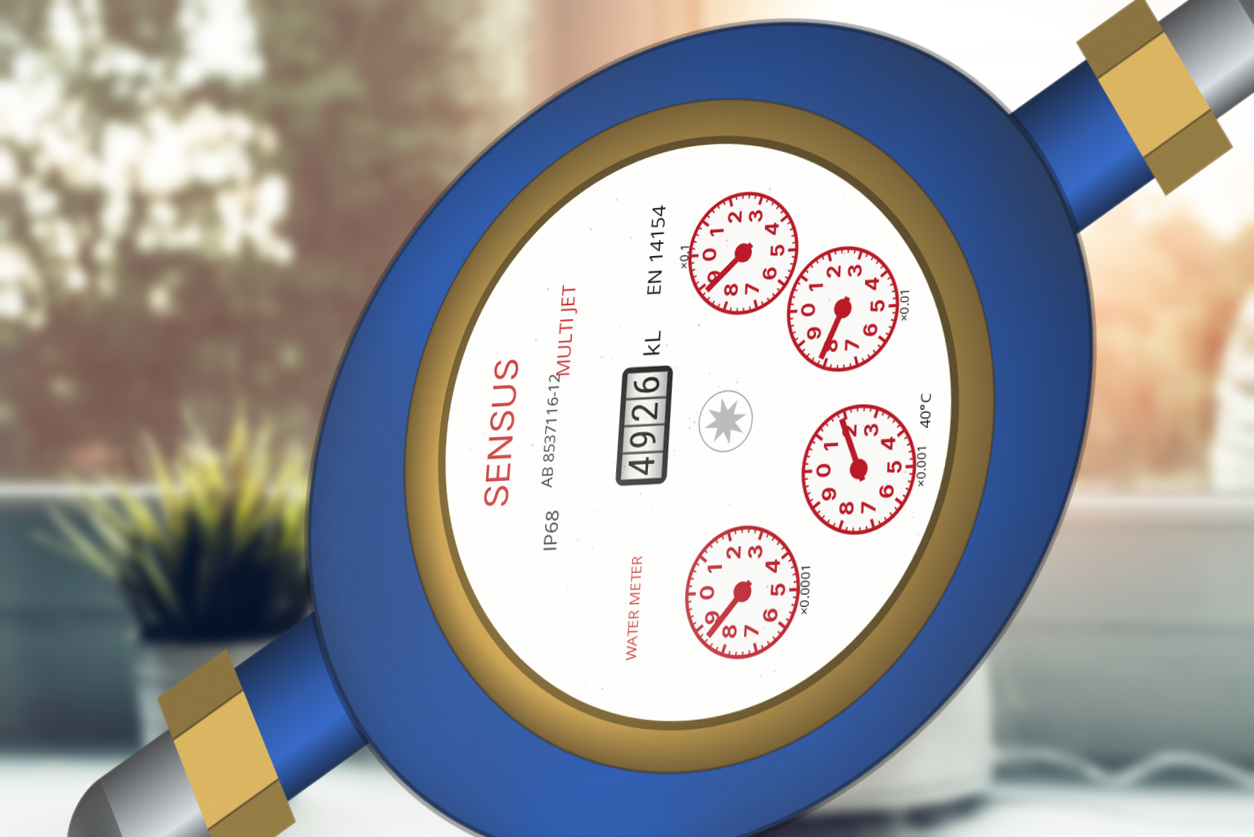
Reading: kL 4926.8818
